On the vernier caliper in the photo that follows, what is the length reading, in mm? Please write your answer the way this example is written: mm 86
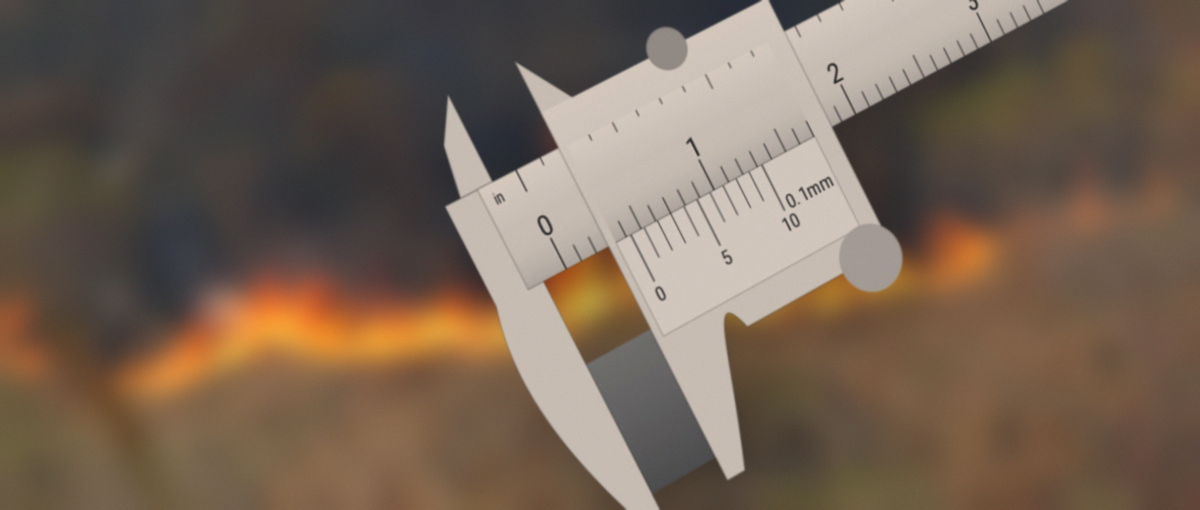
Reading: mm 4.3
